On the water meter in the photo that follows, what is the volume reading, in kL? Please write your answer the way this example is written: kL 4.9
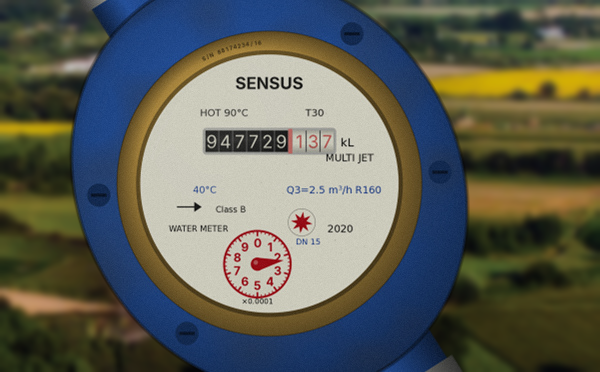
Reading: kL 947729.1372
